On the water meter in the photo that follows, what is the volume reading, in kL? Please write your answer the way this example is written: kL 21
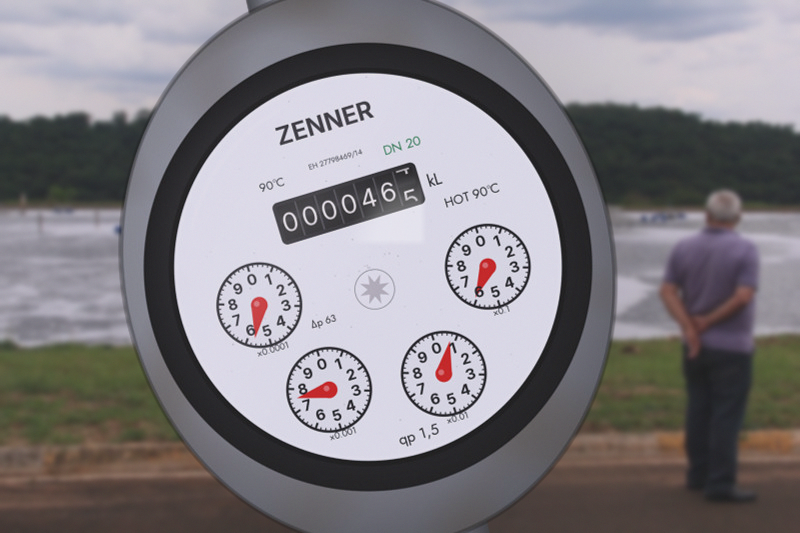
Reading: kL 464.6075
